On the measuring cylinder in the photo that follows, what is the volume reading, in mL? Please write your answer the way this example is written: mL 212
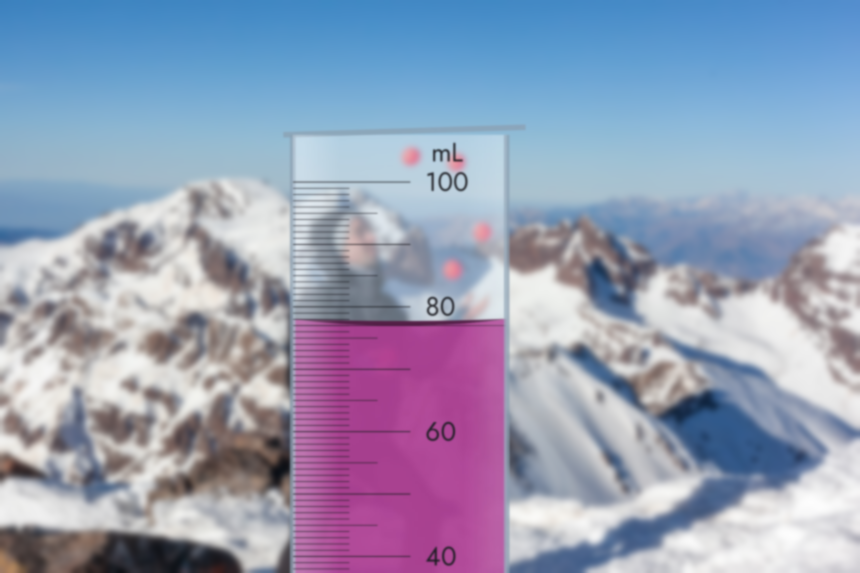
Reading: mL 77
